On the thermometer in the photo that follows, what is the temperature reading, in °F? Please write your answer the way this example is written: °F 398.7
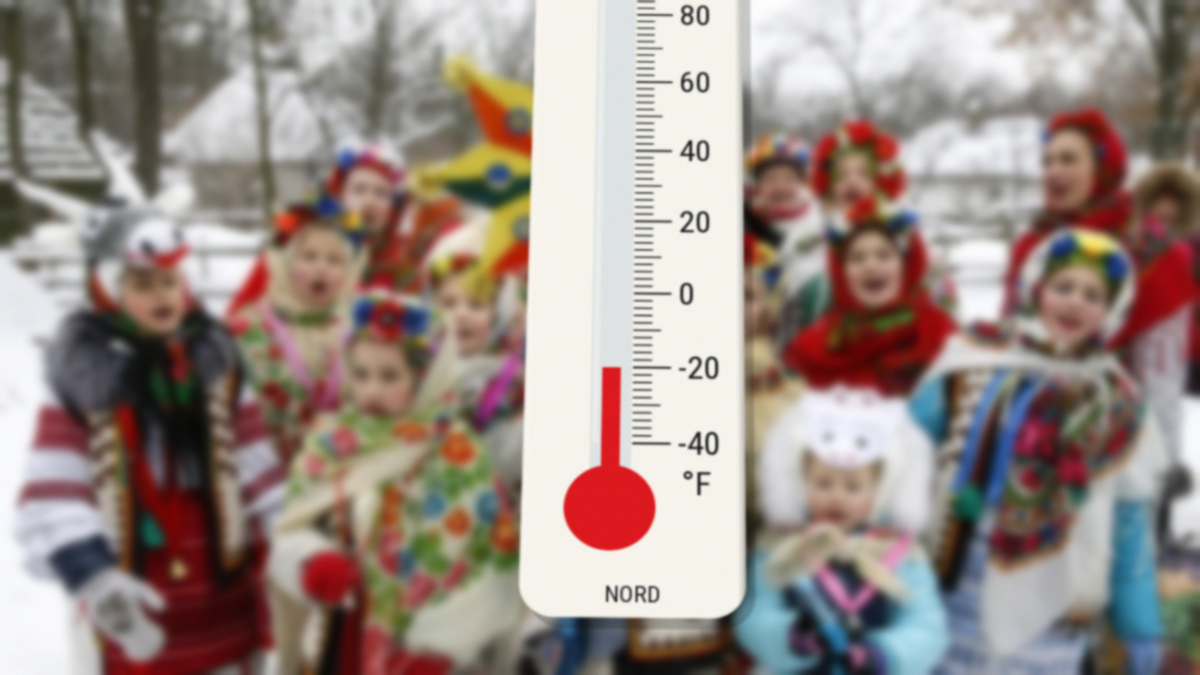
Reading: °F -20
